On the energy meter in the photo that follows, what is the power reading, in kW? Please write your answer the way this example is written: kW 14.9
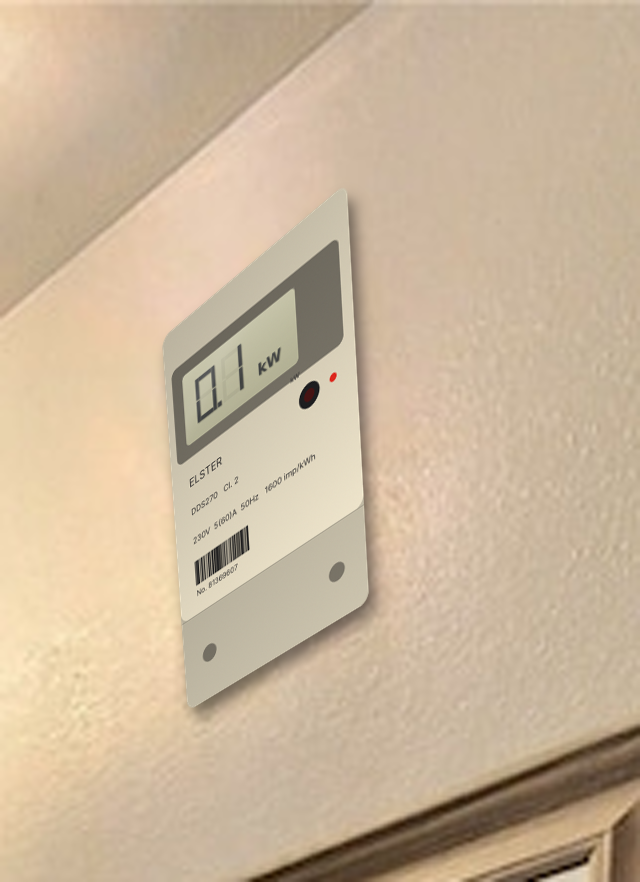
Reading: kW 0.1
